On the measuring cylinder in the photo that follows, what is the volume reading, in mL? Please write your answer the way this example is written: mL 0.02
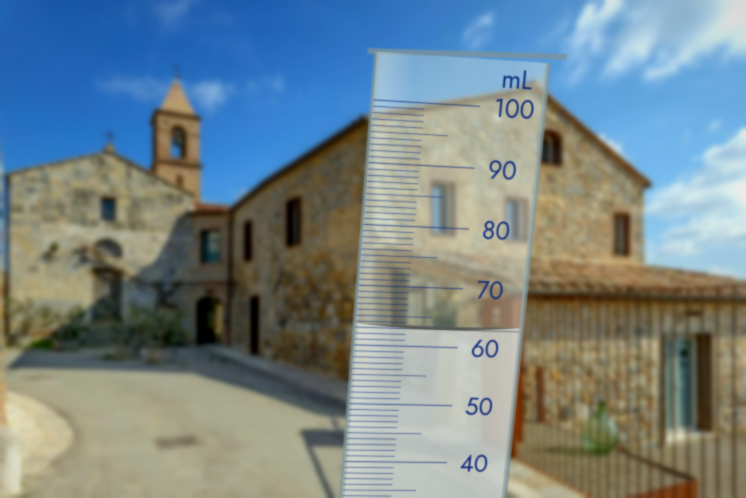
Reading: mL 63
